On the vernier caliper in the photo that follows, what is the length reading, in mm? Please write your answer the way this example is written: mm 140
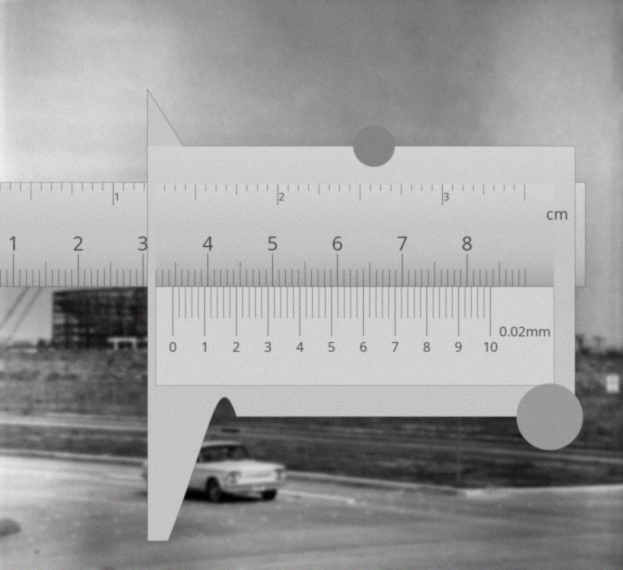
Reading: mm 34.6
